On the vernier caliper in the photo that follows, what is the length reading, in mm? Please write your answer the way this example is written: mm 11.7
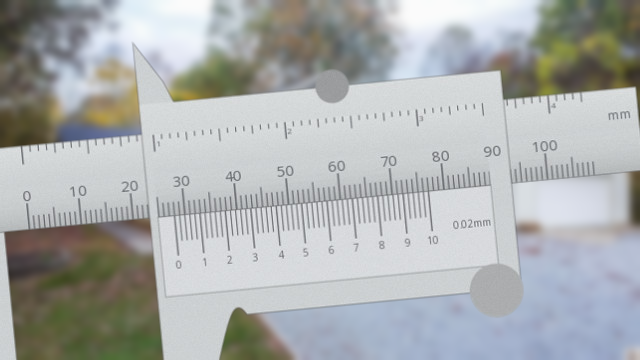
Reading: mm 28.0
